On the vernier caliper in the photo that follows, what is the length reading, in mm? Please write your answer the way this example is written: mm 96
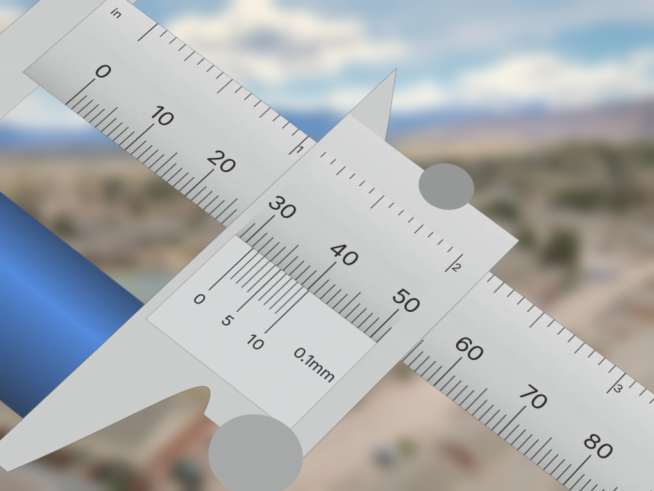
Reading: mm 31.2
